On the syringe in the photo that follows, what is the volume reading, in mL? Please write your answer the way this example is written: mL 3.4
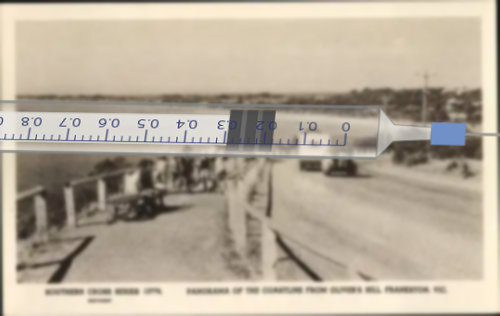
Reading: mL 0.18
